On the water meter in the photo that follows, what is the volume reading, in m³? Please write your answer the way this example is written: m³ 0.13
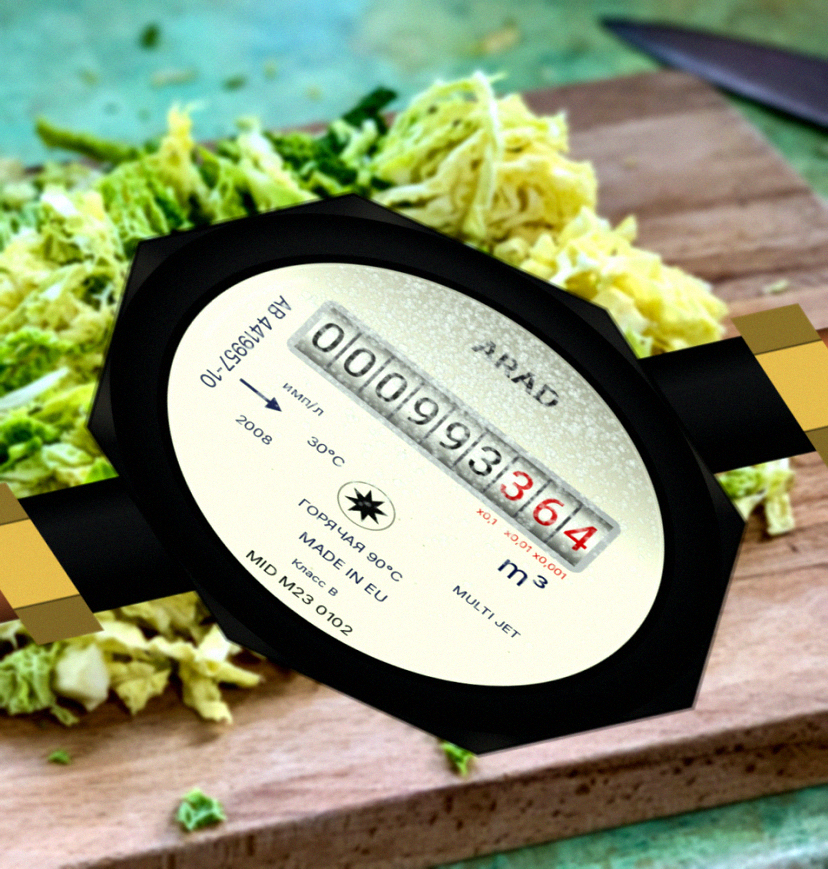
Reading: m³ 993.364
